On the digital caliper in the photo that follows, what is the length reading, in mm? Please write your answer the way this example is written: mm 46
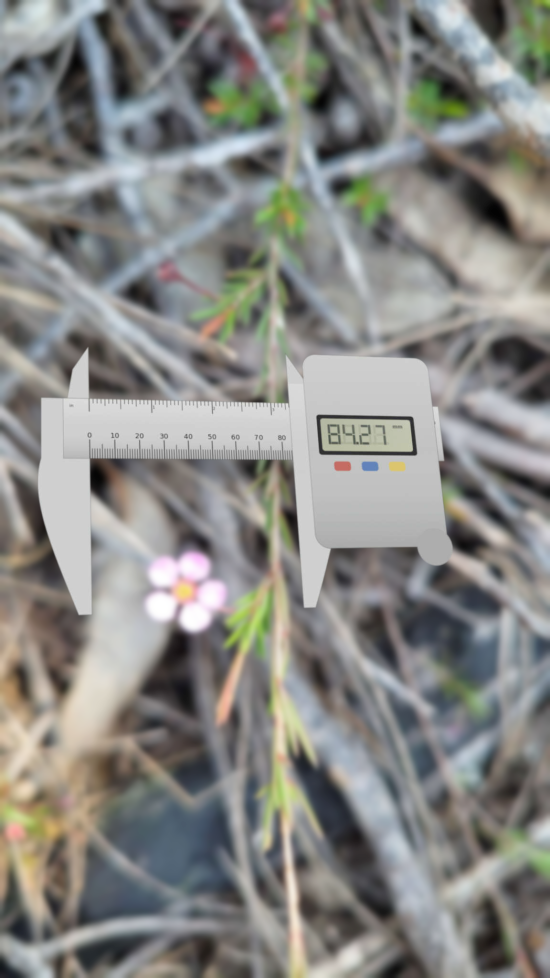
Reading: mm 84.27
